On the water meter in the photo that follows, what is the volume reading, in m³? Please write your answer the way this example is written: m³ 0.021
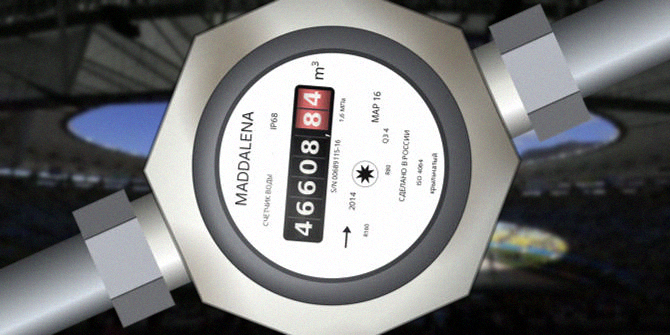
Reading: m³ 46608.84
